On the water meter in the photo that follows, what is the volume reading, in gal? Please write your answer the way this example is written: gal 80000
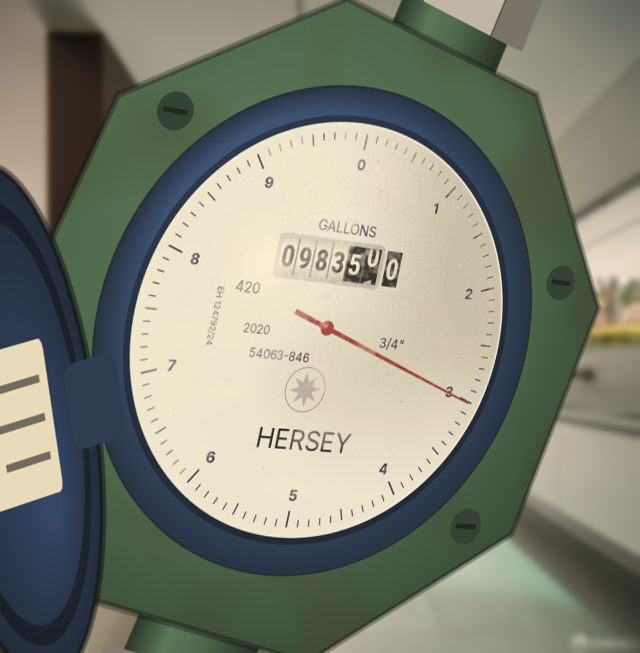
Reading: gal 983503.0
